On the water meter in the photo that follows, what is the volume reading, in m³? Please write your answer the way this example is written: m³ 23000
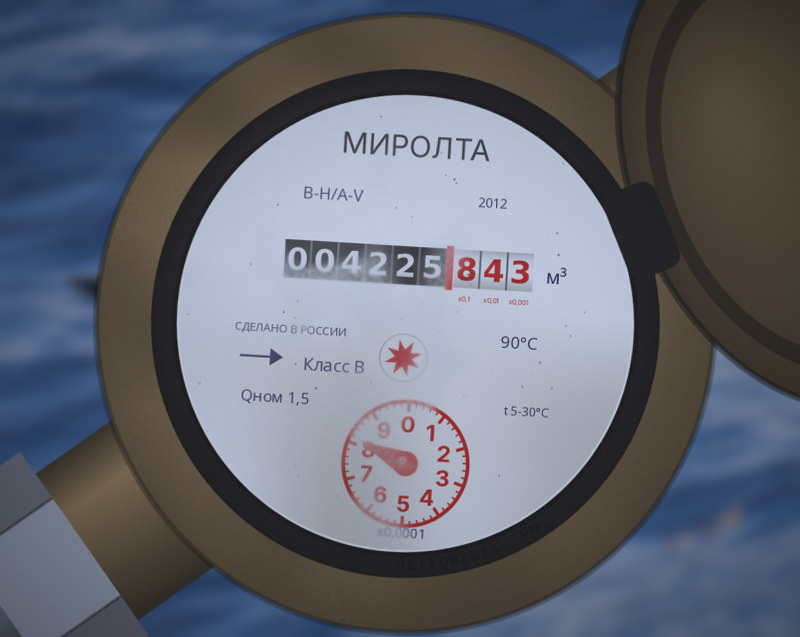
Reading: m³ 4225.8438
